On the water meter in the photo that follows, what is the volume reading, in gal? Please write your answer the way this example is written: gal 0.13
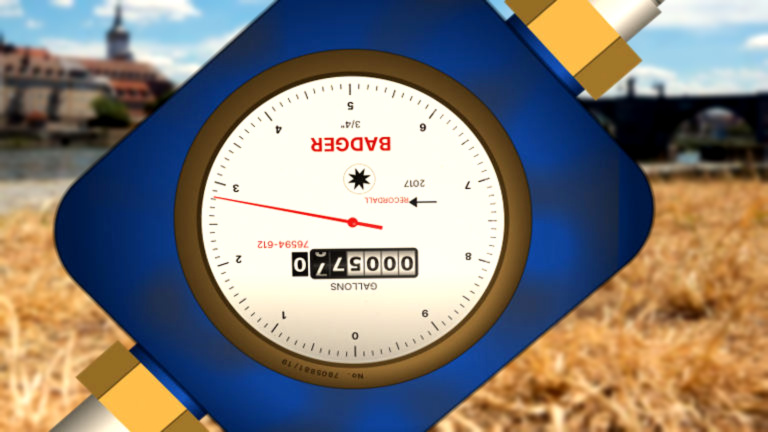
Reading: gal 5772.8
